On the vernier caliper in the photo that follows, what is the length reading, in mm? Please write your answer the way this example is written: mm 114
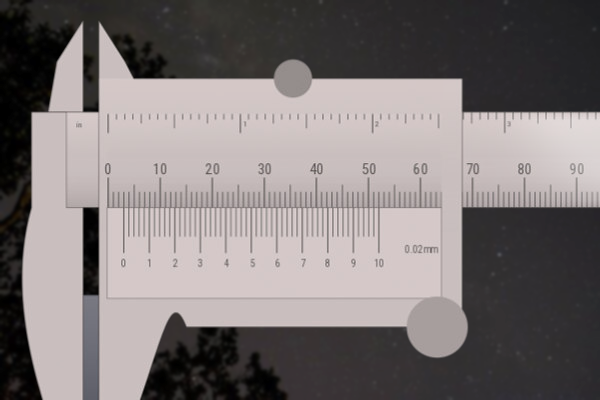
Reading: mm 3.0
